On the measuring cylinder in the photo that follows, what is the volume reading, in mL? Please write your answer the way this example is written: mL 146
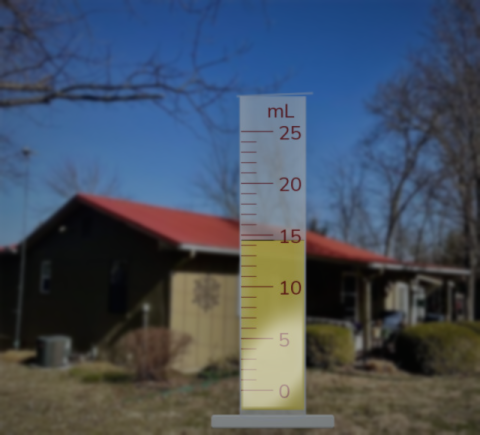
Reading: mL 14.5
